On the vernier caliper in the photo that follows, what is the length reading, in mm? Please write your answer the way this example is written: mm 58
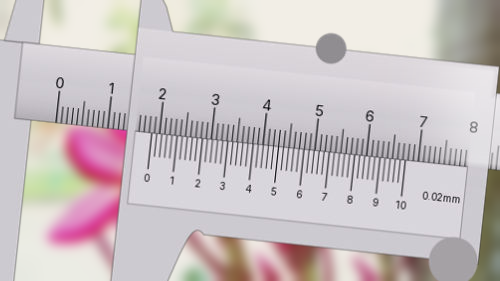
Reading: mm 18.5
